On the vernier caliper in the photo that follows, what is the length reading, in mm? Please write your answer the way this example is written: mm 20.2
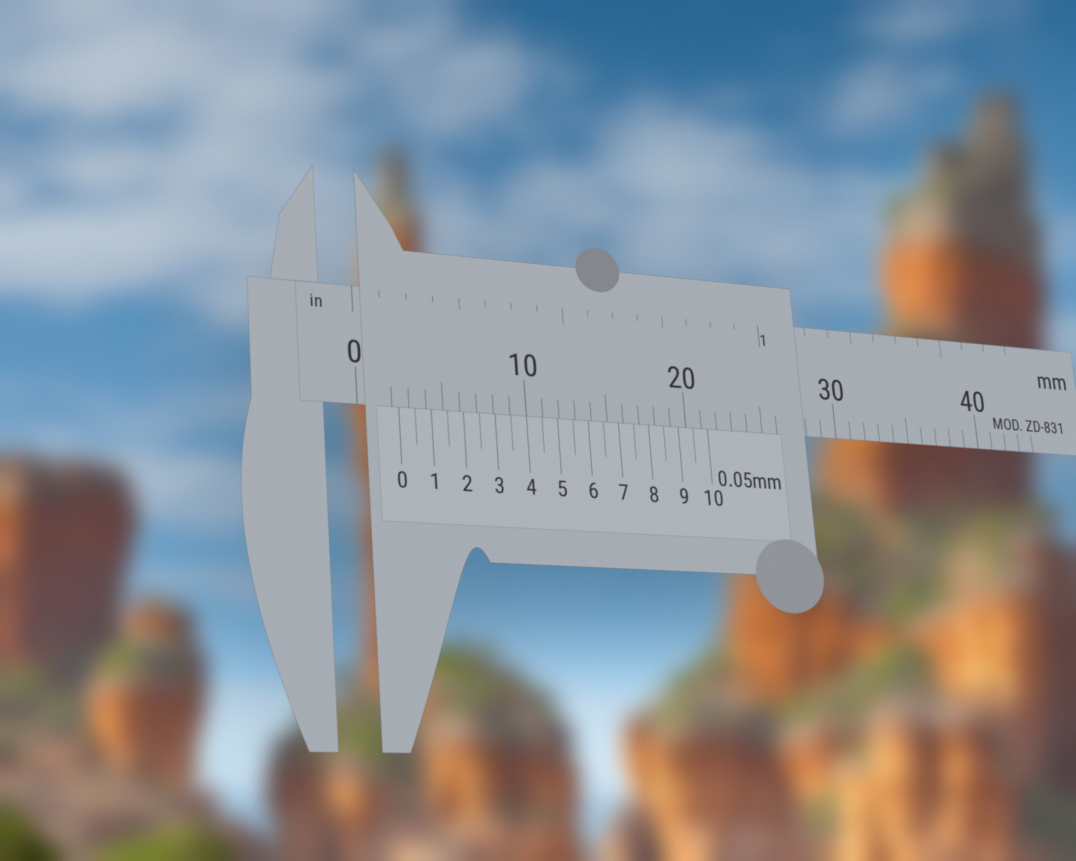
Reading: mm 2.4
